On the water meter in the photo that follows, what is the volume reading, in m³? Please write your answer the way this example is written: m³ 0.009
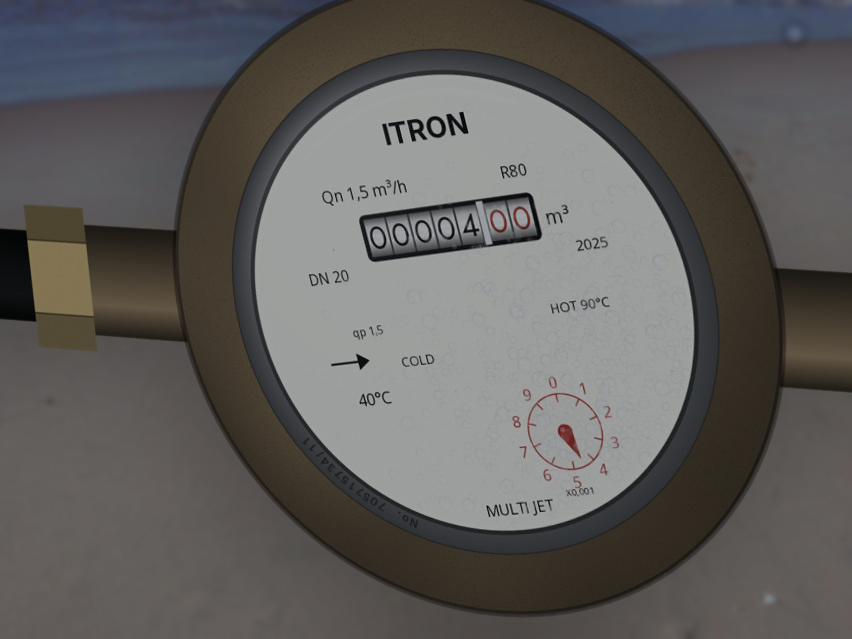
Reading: m³ 4.004
